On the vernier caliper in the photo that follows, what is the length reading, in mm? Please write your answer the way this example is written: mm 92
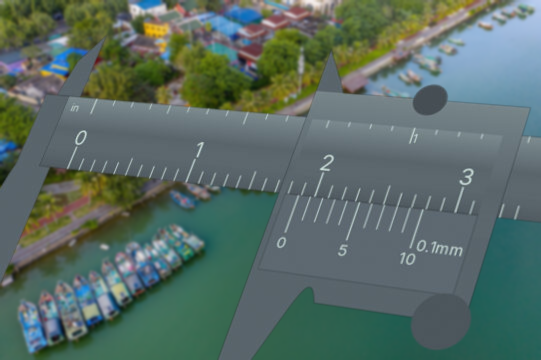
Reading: mm 18.8
